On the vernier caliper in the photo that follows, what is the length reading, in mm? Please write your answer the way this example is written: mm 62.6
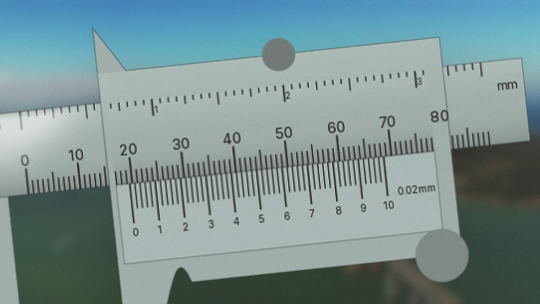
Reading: mm 19.5
